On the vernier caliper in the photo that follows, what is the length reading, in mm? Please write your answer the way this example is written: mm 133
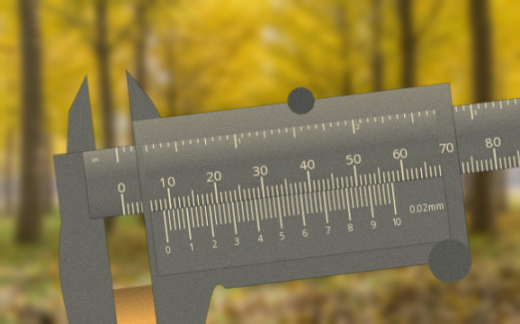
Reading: mm 8.5
